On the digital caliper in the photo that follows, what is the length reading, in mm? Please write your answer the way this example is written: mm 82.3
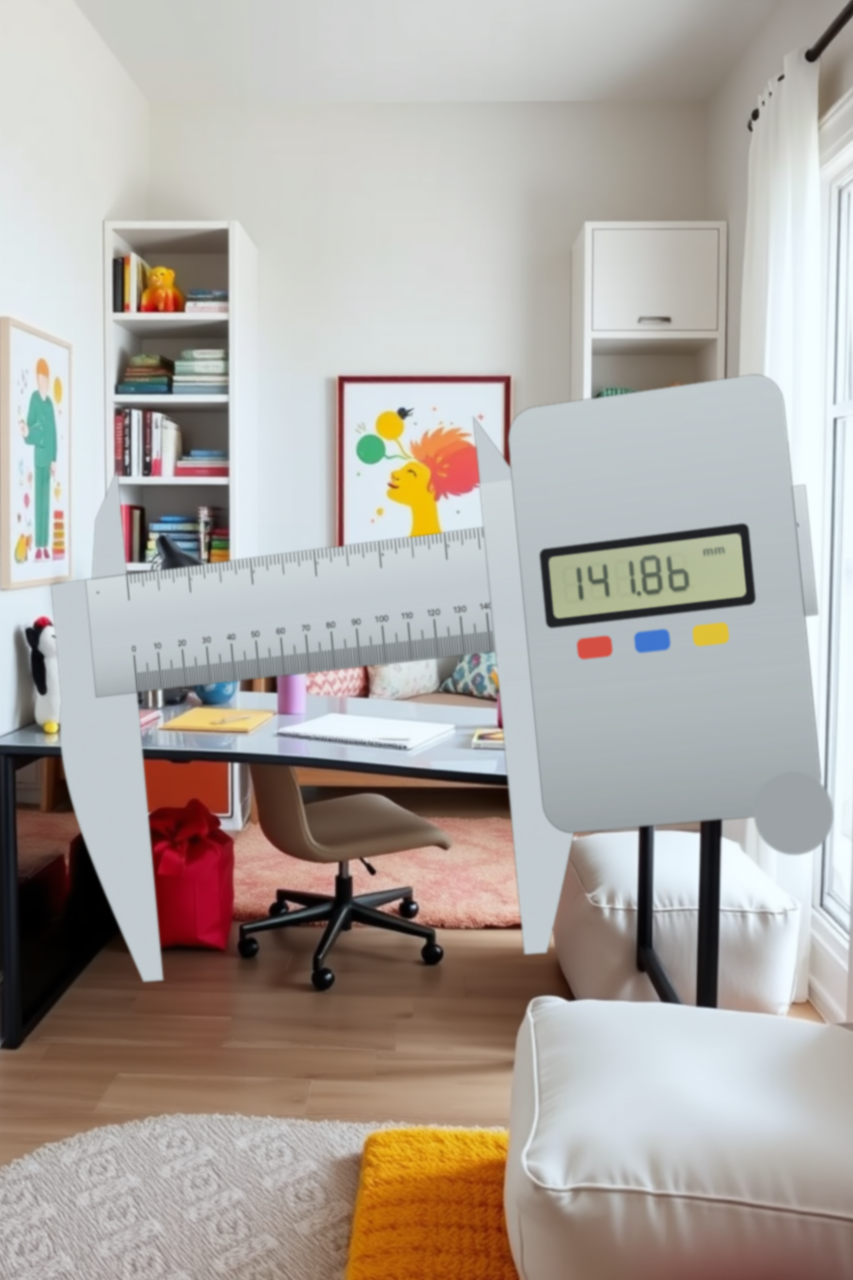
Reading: mm 141.86
